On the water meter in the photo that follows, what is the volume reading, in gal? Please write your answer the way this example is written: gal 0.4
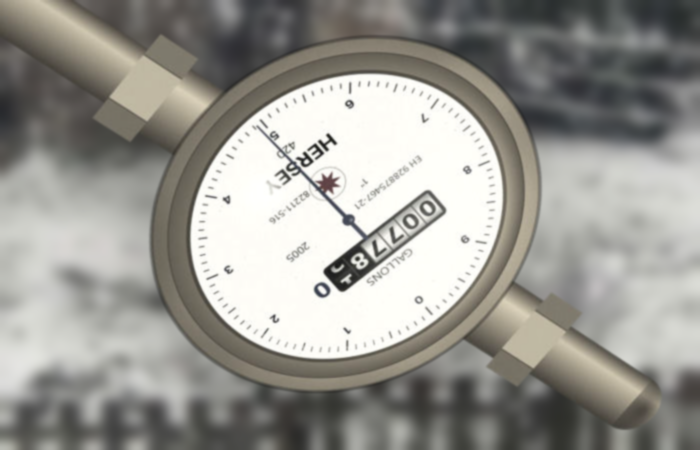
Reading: gal 77814.9
